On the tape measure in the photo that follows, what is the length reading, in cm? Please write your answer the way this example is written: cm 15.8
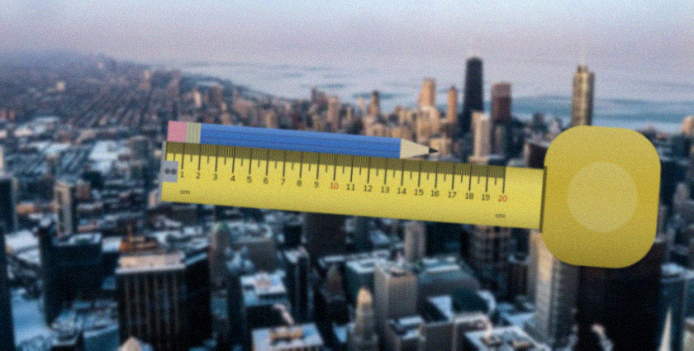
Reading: cm 16
